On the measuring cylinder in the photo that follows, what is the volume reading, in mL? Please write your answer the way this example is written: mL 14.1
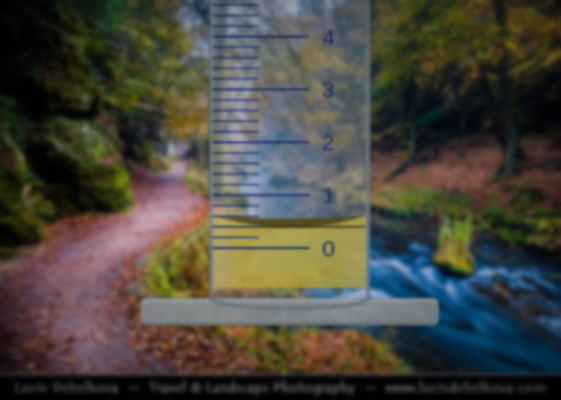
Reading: mL 0.4
